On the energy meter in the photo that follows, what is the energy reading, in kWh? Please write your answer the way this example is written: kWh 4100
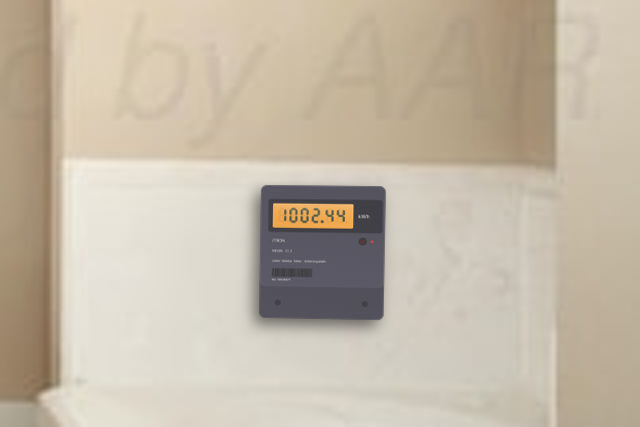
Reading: kWh 1002.44
